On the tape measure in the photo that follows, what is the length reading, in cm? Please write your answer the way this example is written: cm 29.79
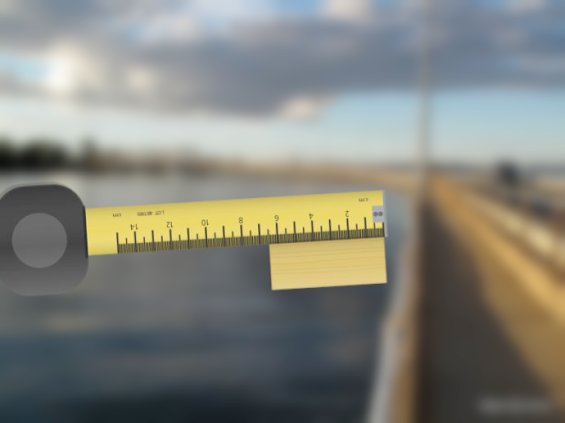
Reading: cm 6.5
